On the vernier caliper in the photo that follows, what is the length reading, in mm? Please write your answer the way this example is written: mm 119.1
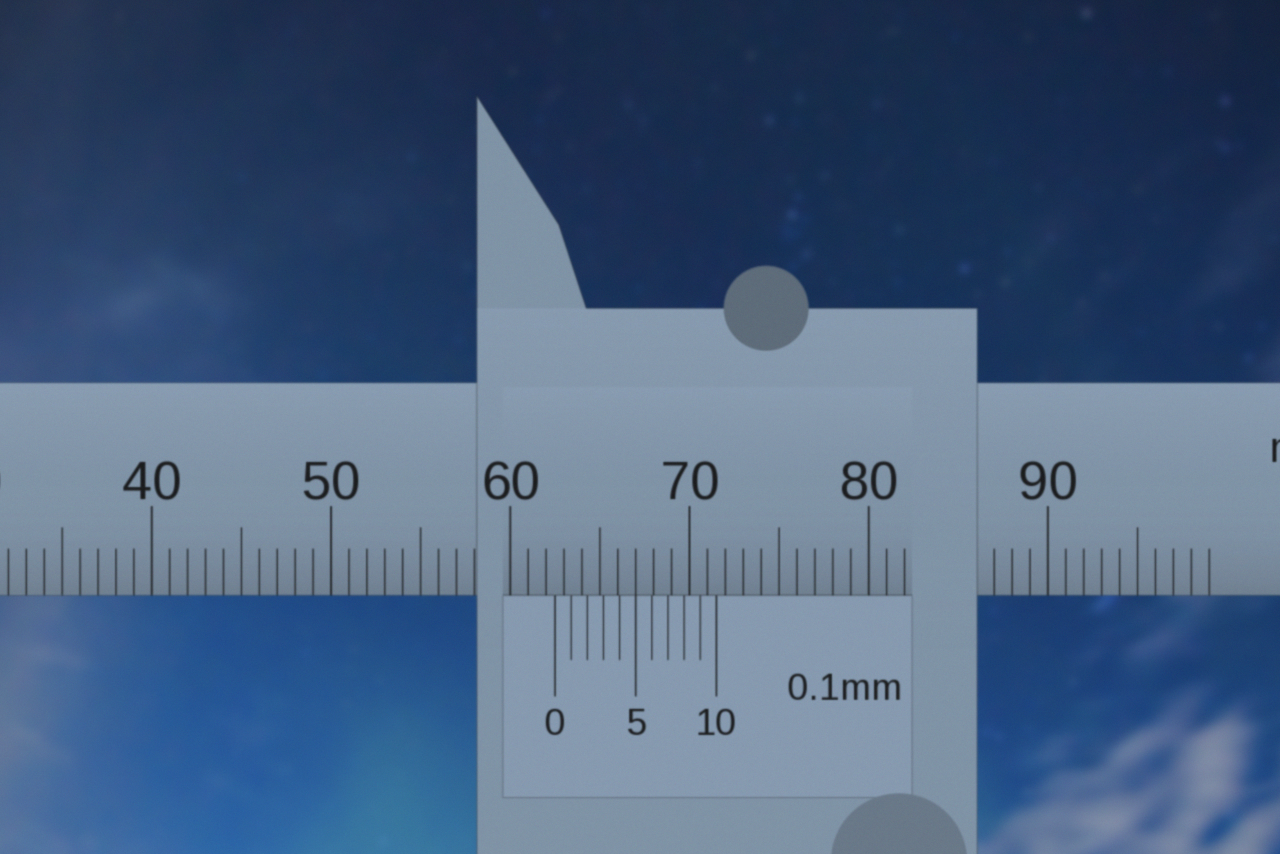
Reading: mm 62.5
